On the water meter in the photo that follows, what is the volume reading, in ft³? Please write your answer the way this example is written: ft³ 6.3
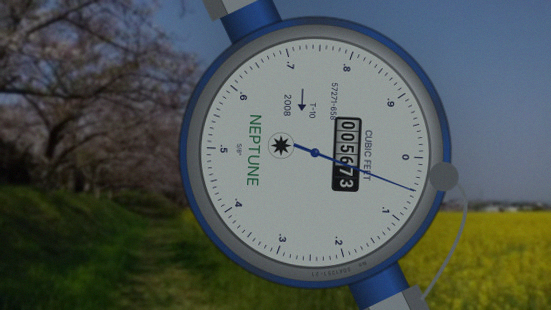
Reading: ft³ 5673.05
